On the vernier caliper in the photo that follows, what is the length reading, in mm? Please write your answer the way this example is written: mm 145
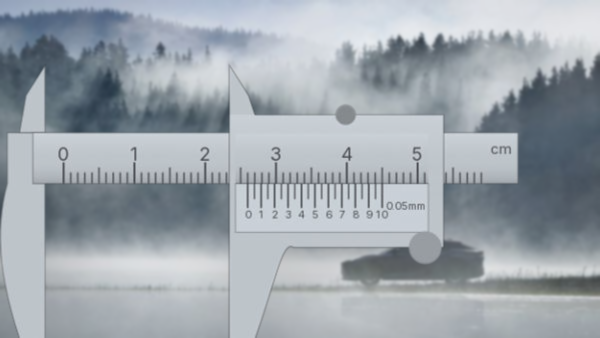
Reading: mm 26.0
